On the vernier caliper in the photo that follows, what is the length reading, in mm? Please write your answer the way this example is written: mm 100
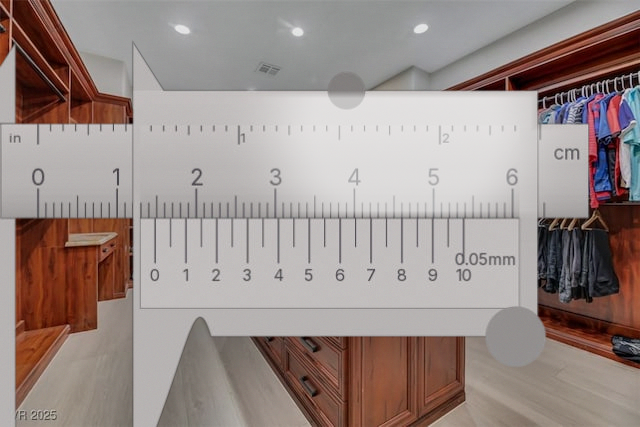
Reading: mm 14.8
